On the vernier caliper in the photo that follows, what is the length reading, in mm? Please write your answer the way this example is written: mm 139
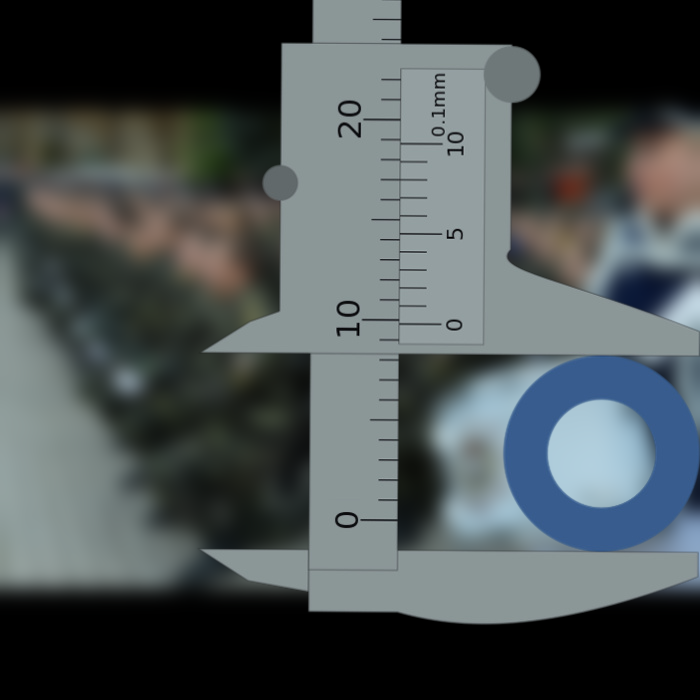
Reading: mm 9.8
